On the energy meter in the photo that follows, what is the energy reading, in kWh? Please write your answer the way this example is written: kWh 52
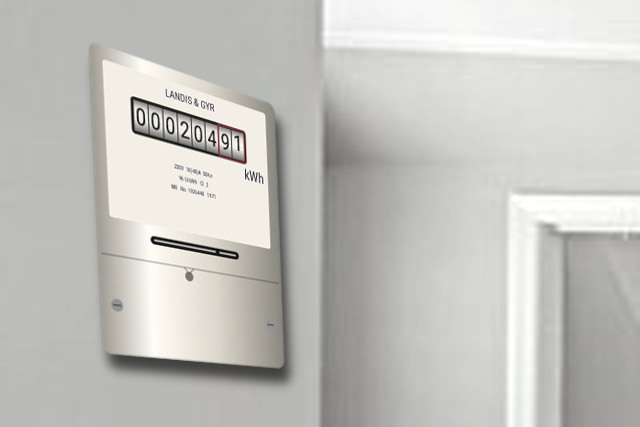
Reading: kWh 204.91
